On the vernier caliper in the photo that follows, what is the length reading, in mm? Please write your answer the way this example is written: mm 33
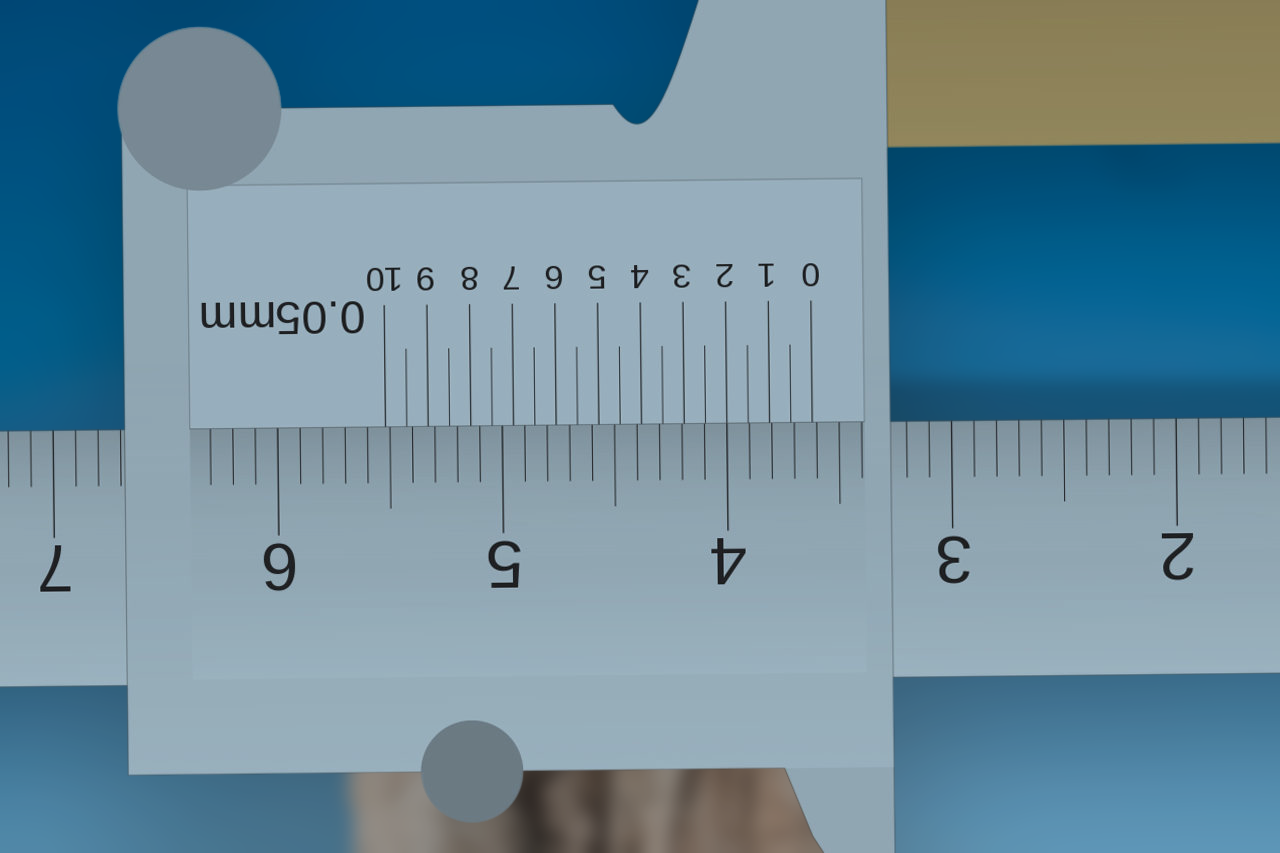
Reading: mm 36.2
